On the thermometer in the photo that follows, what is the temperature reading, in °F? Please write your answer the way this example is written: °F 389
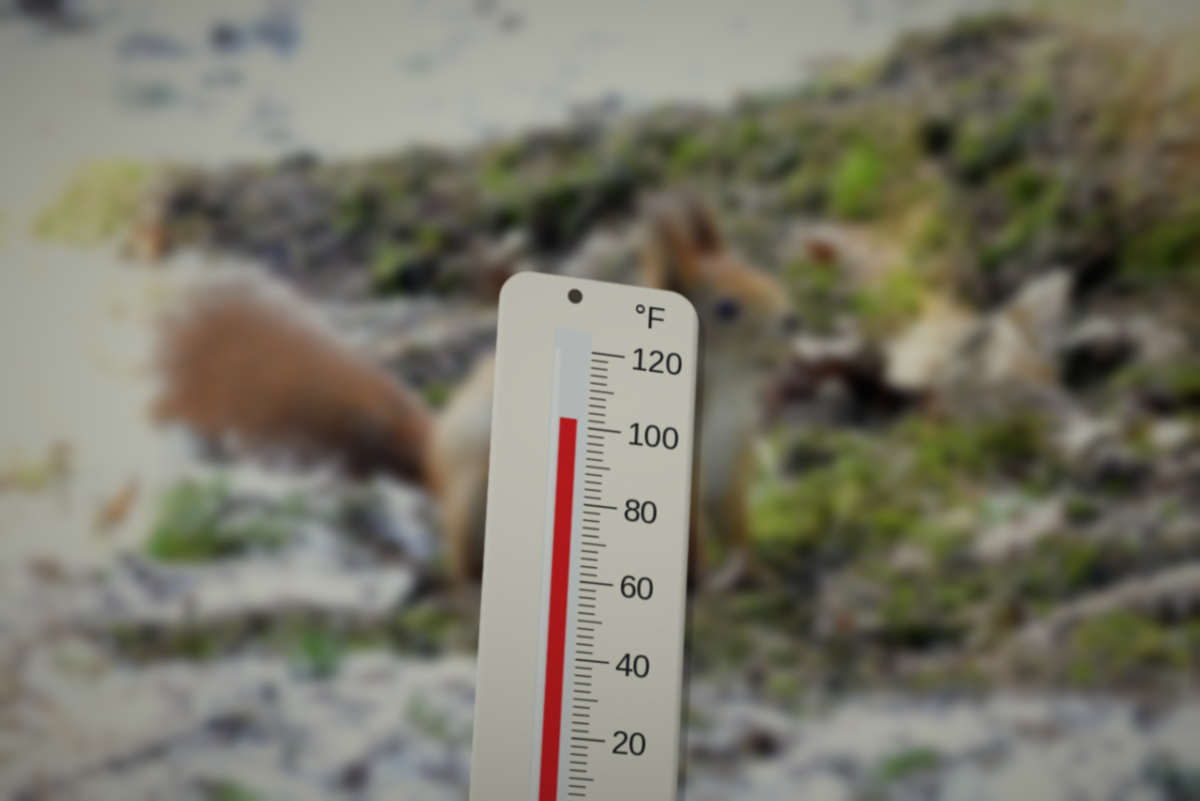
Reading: °F 102
